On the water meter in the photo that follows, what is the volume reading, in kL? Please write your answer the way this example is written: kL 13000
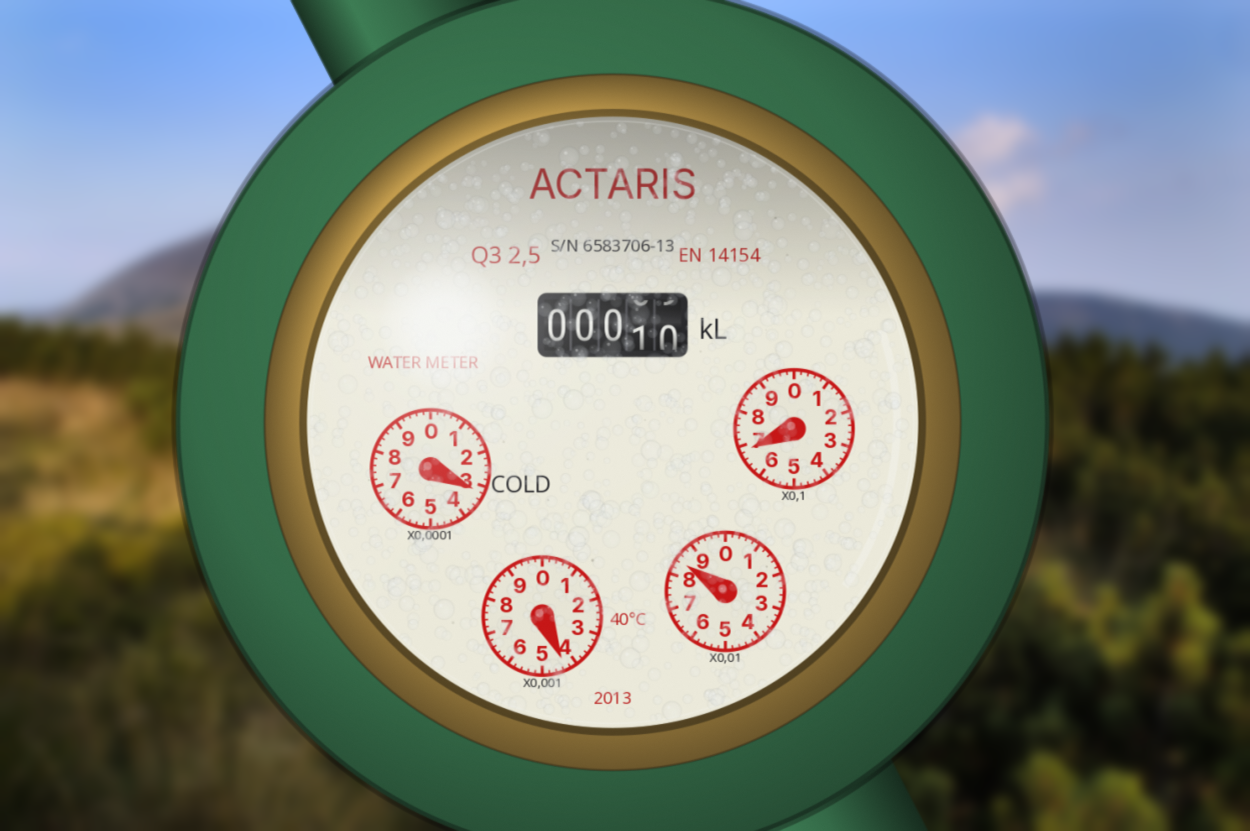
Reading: kL 9.6843
